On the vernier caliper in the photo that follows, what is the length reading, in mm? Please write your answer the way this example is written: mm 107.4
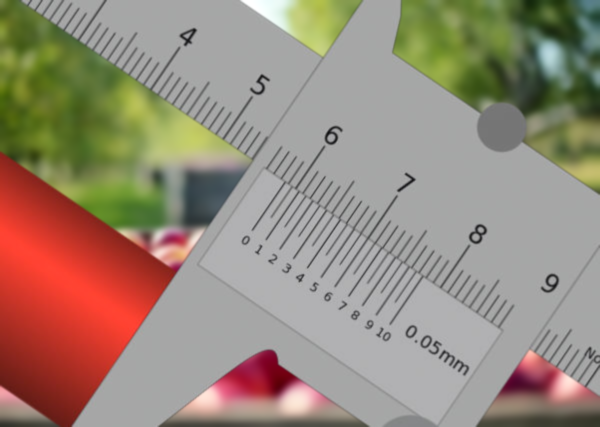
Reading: mm 58.6
